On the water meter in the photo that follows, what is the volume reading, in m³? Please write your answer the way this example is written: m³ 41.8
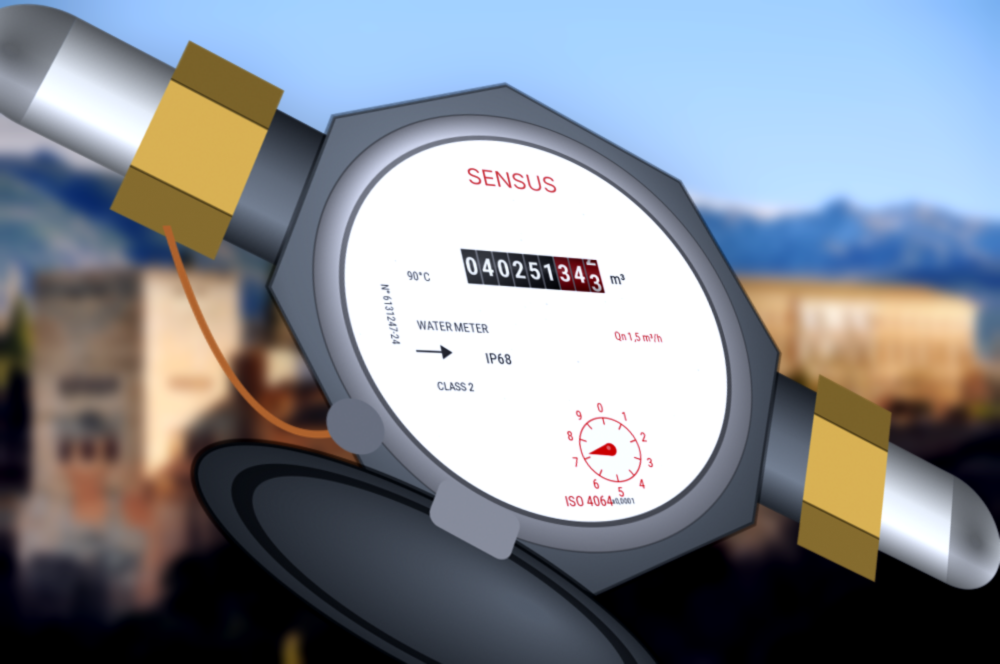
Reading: m³ 40251.3427
